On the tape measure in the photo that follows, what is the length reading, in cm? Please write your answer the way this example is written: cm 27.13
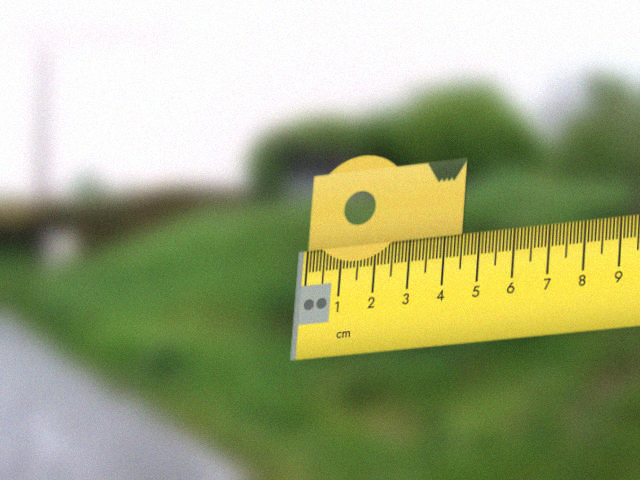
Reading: cm 4.5
